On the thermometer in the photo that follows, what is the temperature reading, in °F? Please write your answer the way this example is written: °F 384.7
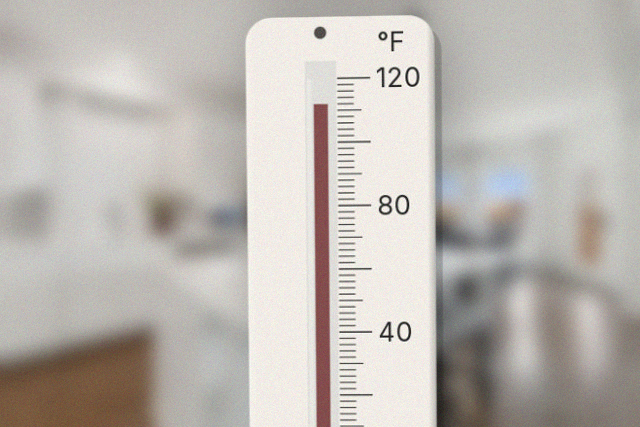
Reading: °F 112
